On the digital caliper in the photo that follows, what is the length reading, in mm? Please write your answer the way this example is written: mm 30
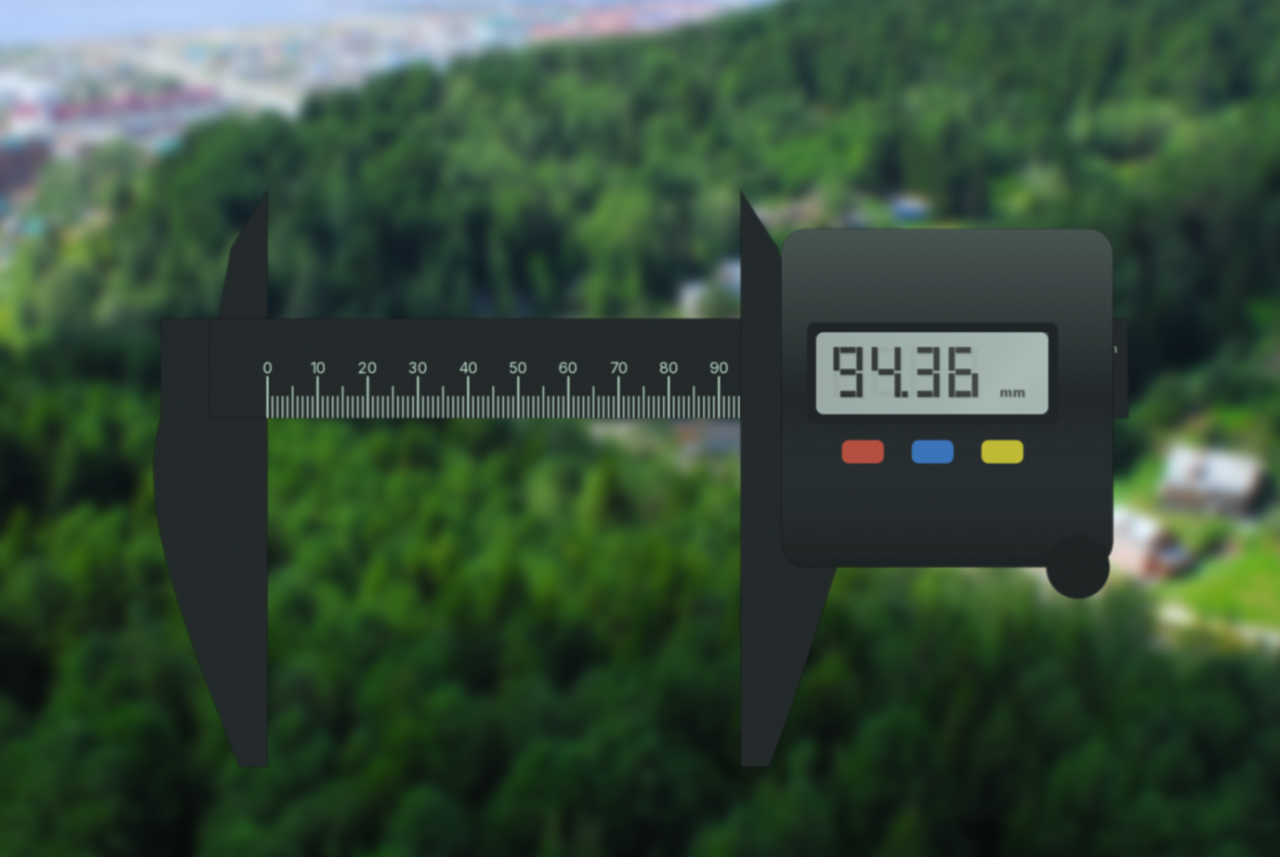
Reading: mm 94.36
